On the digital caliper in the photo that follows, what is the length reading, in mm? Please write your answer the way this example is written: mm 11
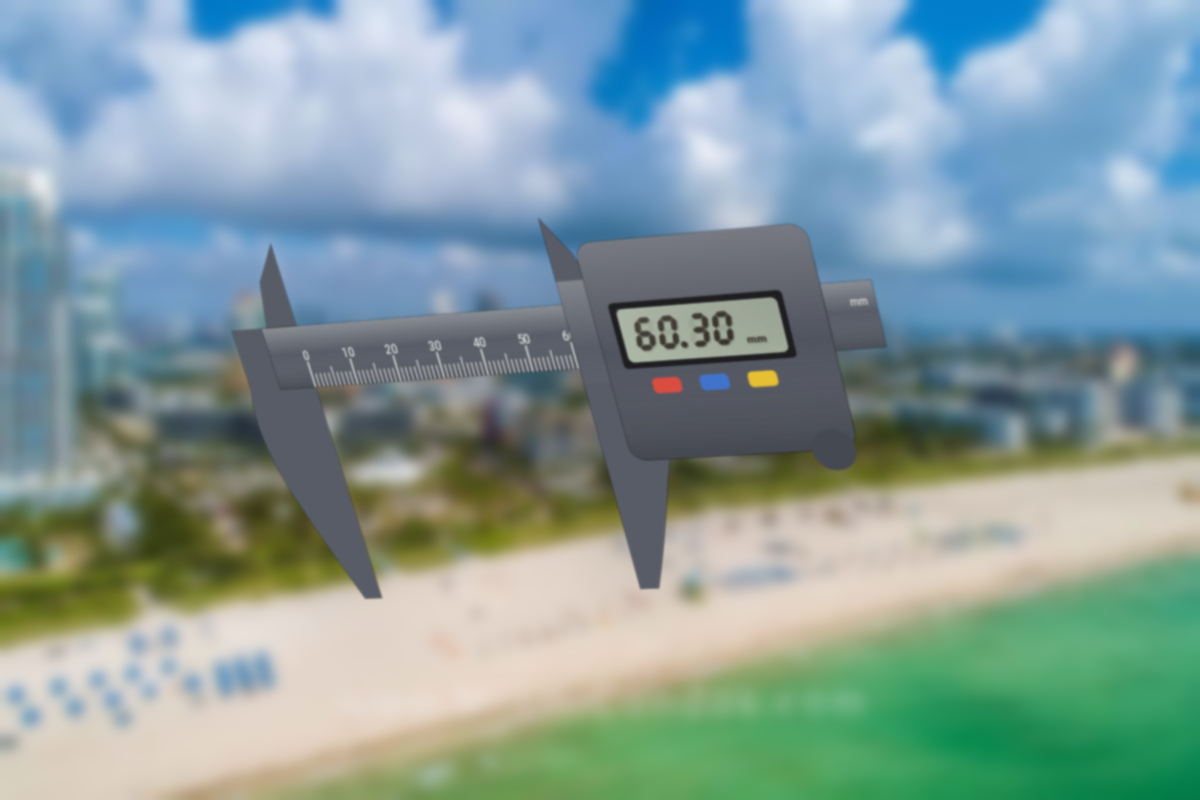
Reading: mm 60.30
